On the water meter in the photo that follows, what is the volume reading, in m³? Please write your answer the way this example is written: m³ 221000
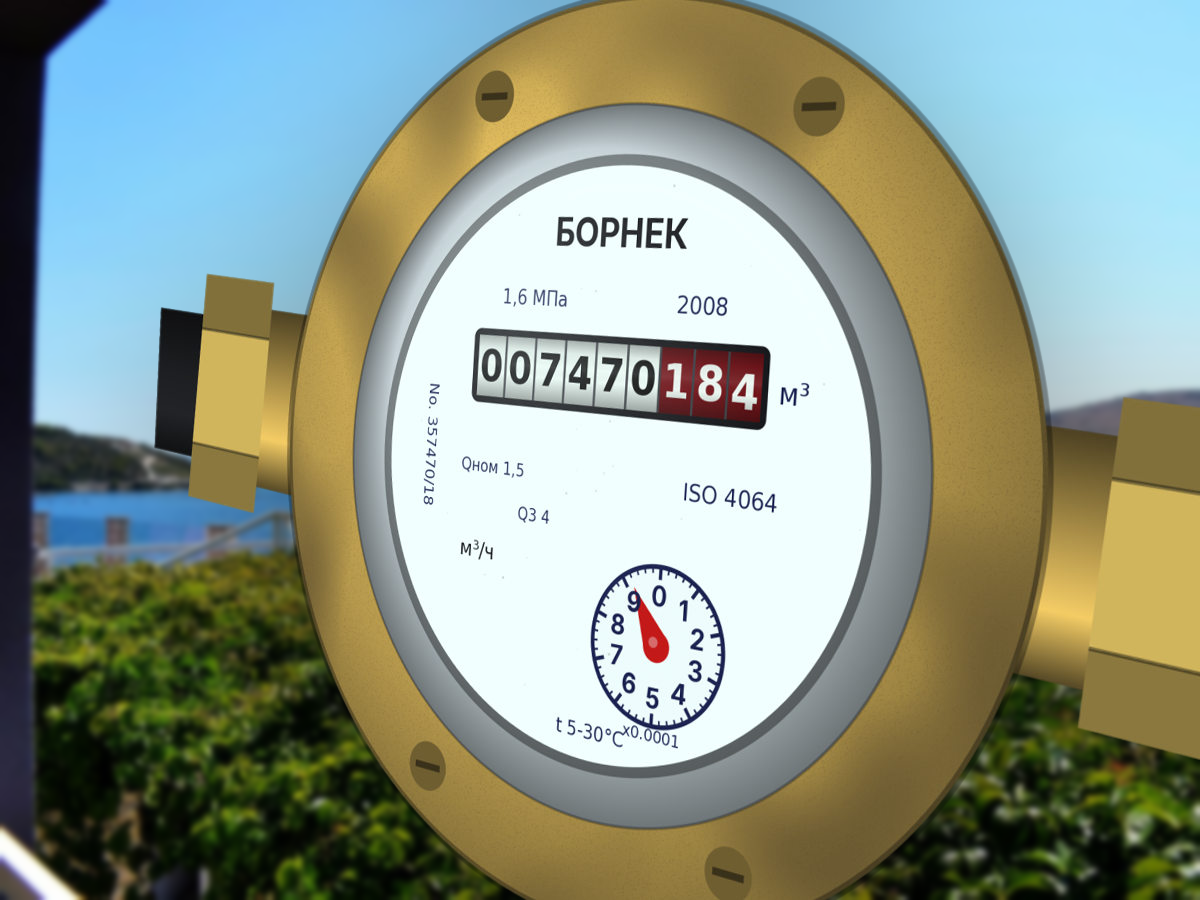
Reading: m³ 7470.1839
